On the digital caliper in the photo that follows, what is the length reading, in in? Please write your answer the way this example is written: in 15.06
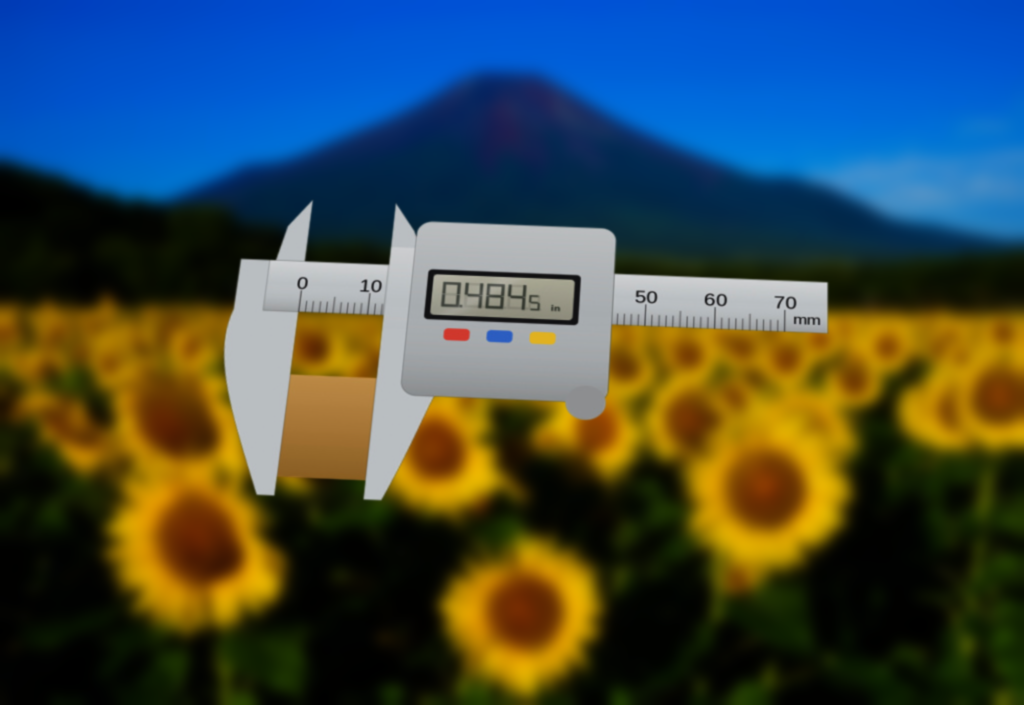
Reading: in 0.4845
